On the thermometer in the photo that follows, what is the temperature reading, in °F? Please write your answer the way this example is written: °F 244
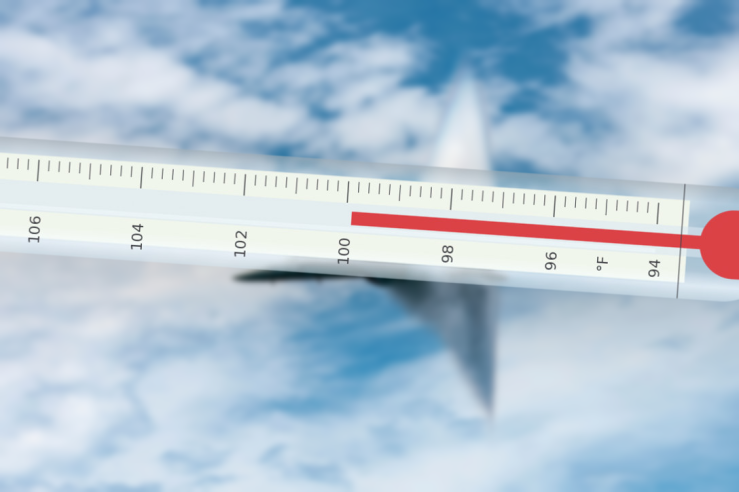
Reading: °F 99.9
